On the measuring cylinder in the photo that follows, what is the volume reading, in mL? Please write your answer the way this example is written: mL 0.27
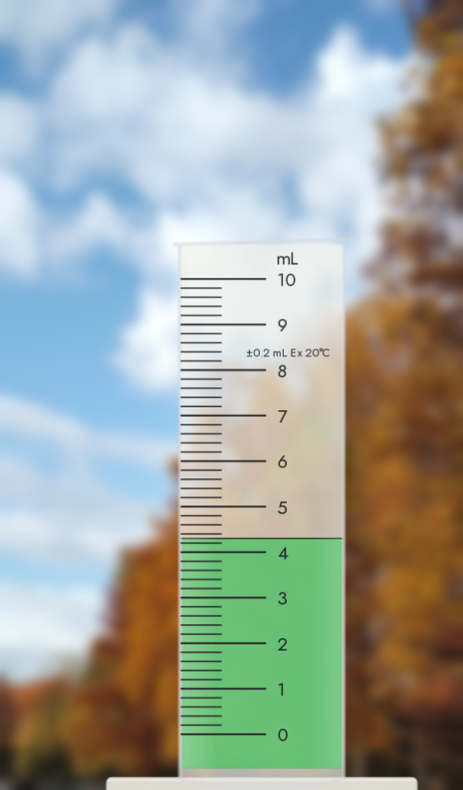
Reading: mL 4.3
